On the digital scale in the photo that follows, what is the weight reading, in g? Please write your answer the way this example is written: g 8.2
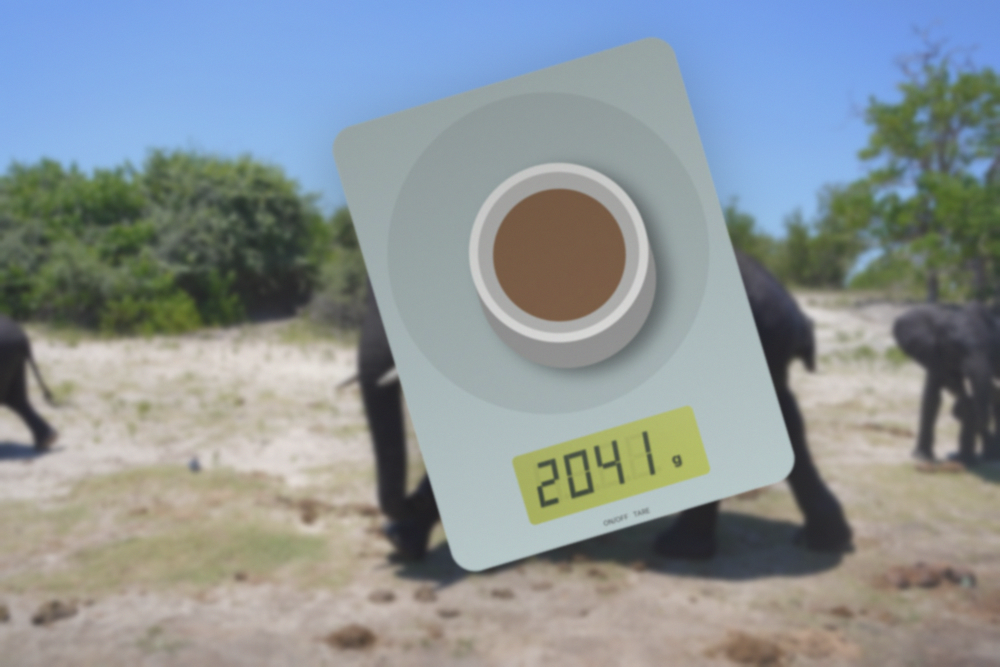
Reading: g 2041
